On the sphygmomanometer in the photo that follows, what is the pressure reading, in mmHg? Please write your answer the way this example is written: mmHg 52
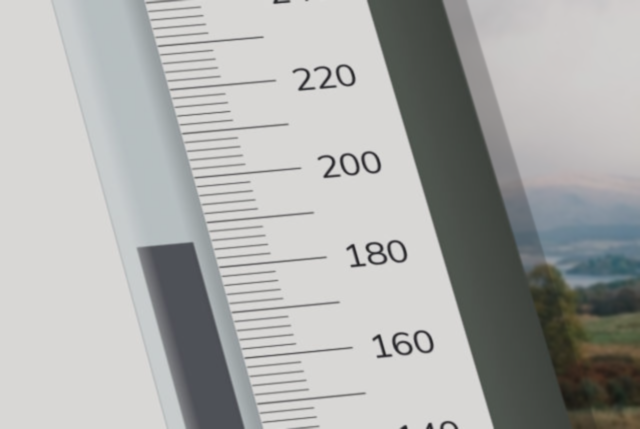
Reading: mmHg 186
